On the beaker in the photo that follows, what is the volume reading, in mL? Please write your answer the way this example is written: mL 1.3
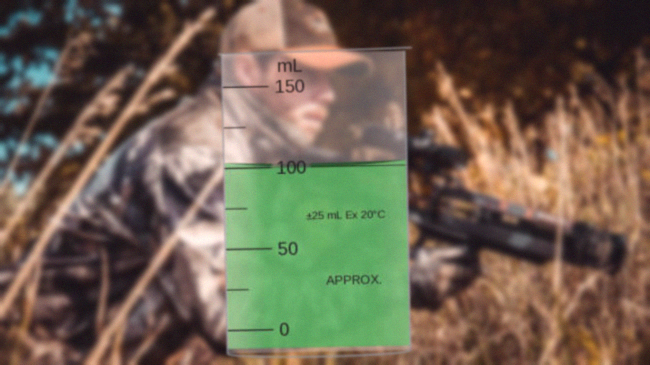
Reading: mL 100
